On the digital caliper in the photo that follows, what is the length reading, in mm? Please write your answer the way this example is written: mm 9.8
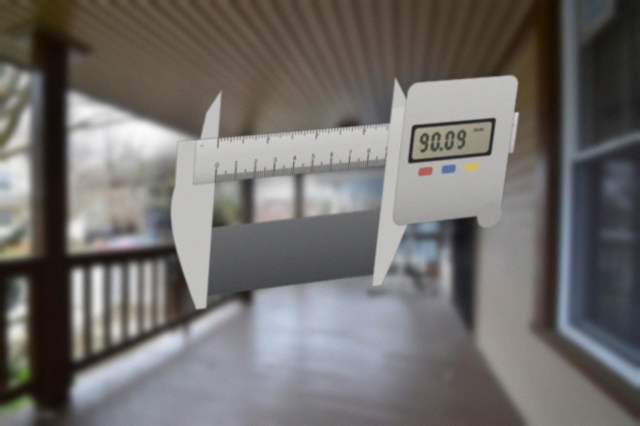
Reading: mm 90.09
